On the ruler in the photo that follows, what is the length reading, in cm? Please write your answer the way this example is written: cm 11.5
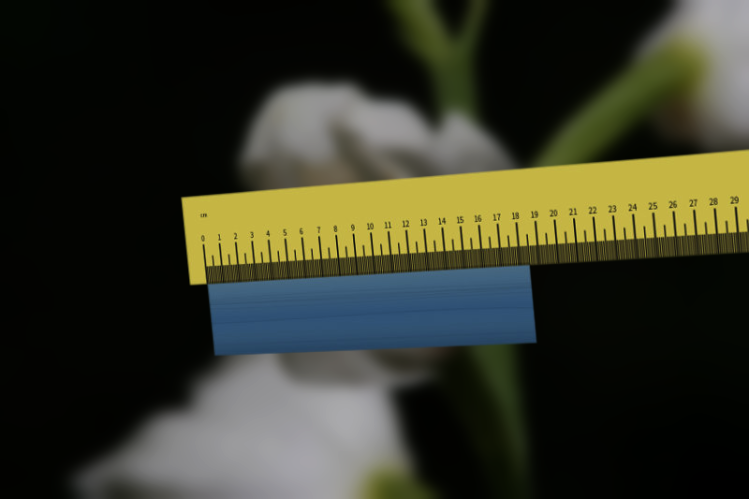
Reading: cm 18.5
